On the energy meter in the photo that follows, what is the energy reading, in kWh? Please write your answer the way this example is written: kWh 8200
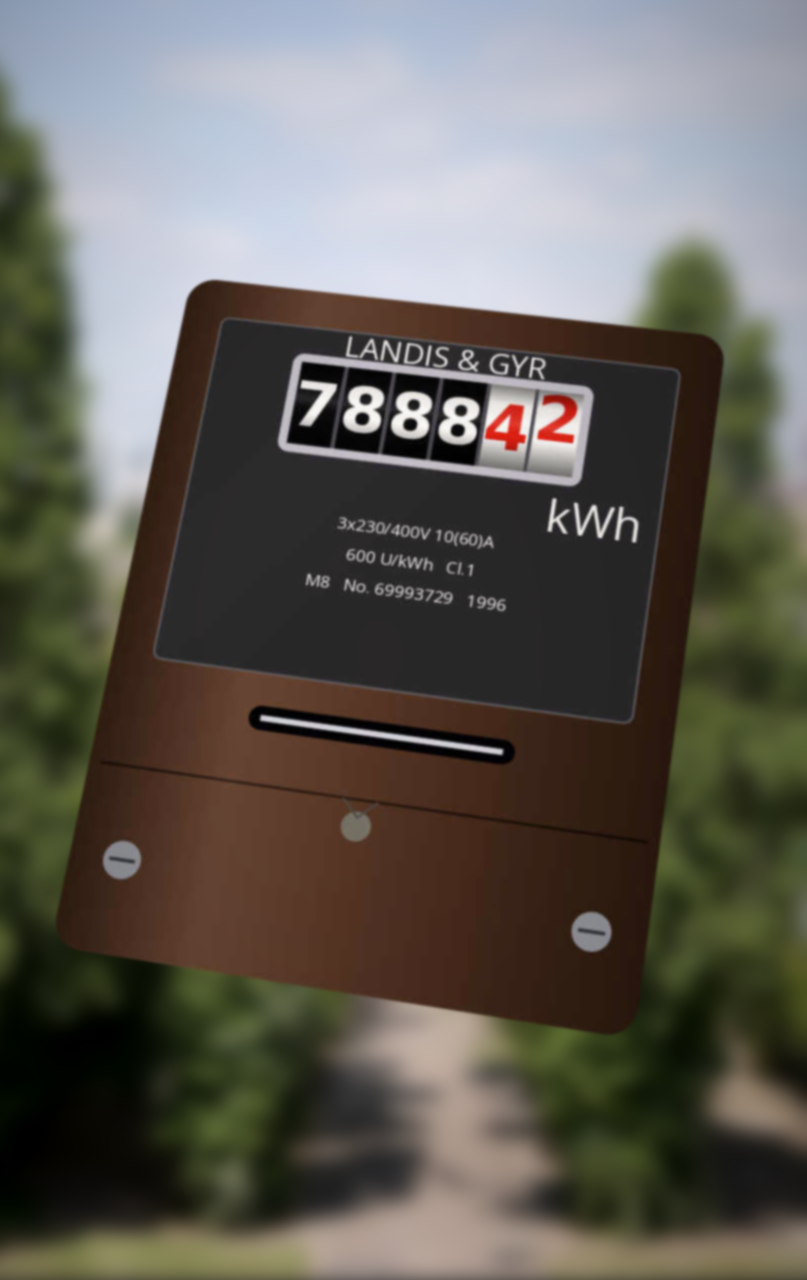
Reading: kWh 7888.42
